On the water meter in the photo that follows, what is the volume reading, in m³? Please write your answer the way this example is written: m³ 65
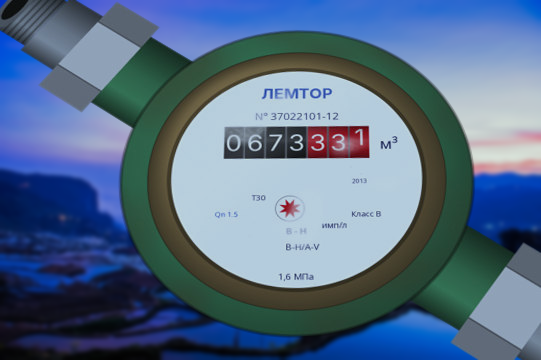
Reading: m³ 673.331
